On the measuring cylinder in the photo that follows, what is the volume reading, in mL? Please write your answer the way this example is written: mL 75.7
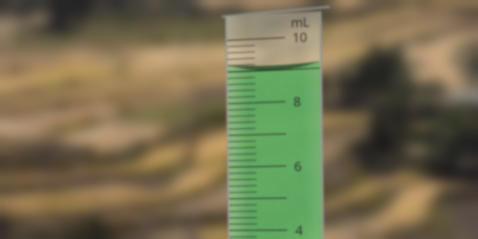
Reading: mL 9
